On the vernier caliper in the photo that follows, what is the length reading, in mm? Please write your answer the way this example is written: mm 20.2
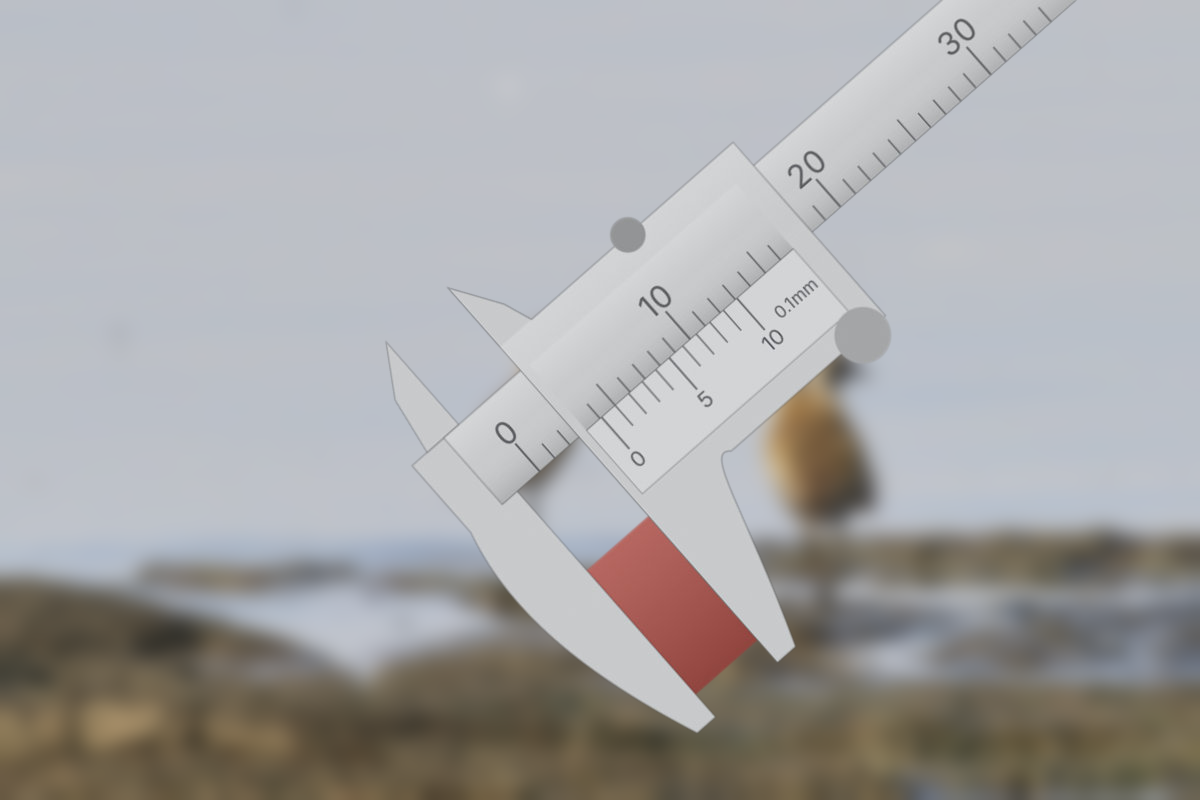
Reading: mm 4.1
